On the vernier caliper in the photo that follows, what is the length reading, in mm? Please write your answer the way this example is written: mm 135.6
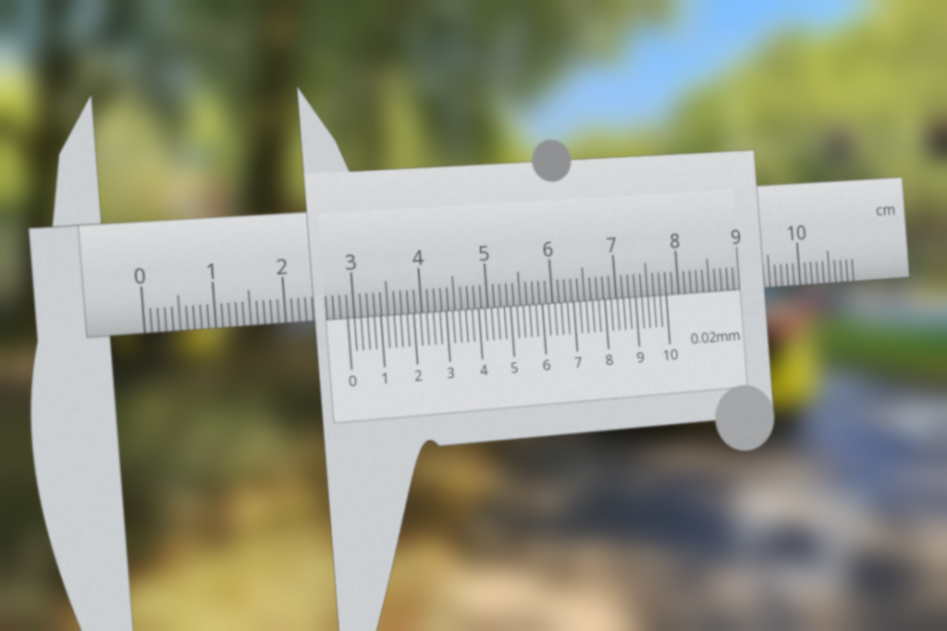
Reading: mm 29.0
